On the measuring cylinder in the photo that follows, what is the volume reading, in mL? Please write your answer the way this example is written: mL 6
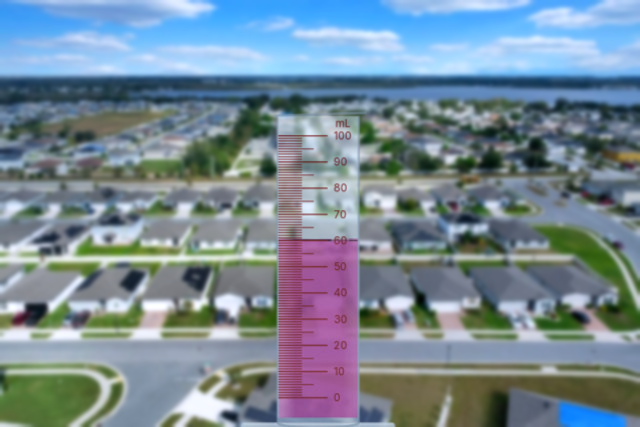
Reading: mL 60
